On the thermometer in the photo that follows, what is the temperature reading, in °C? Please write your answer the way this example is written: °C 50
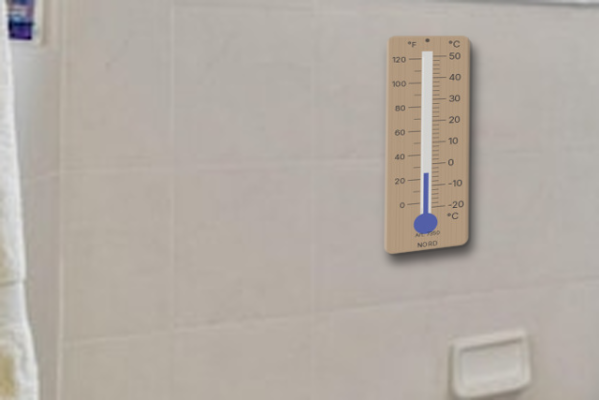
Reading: °C -4
